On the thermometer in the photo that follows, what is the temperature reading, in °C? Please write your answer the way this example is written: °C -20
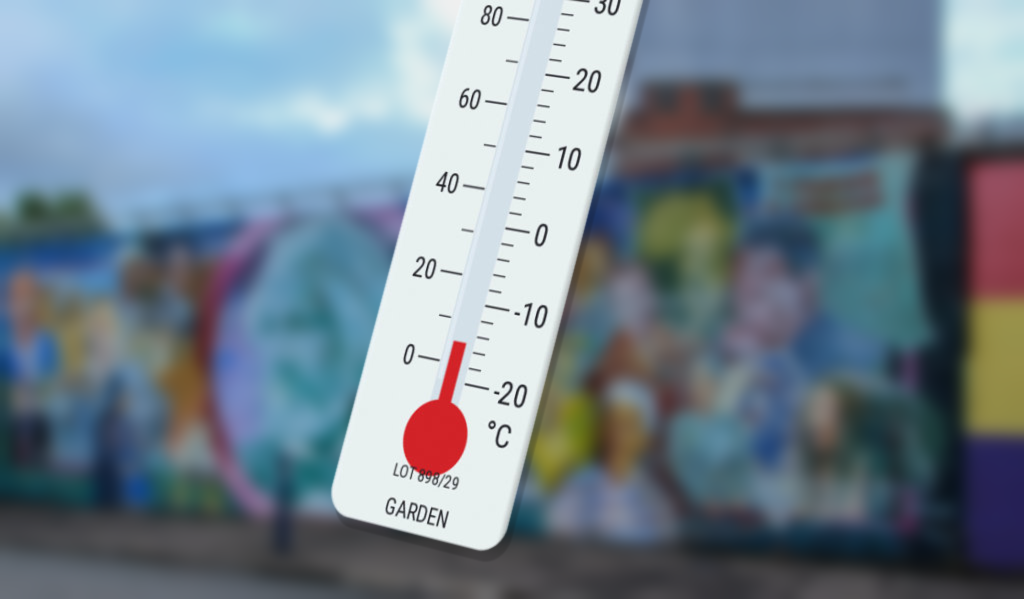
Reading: °C -15
